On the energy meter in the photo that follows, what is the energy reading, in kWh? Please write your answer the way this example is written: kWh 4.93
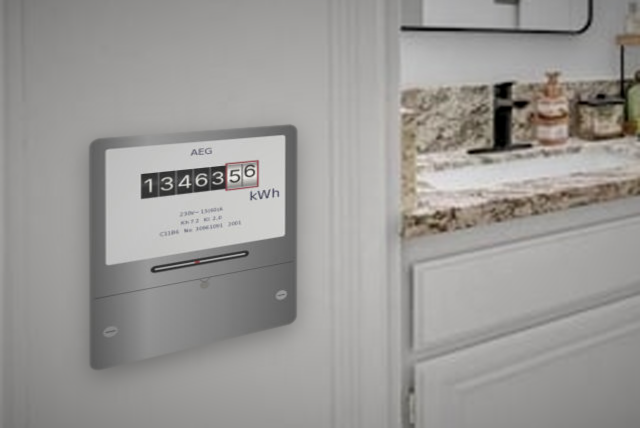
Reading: kWh 13463.56
